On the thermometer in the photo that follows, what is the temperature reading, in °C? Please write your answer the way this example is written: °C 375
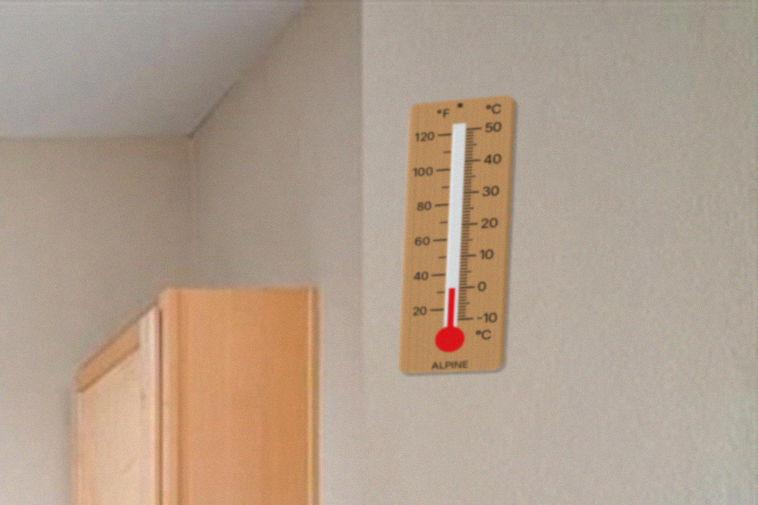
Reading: °C 0
